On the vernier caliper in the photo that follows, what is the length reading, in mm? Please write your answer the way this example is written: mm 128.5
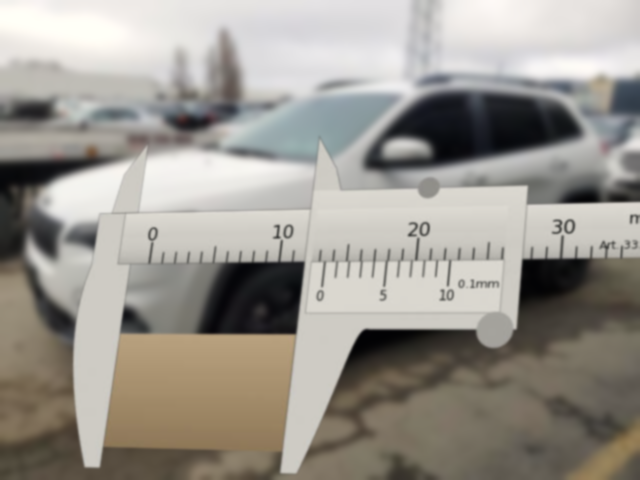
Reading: mm 13.4
